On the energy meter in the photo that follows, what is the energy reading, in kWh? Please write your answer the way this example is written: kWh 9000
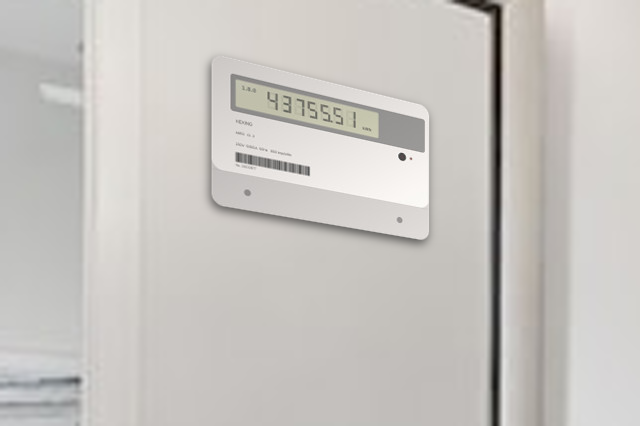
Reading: kWh 43755.51
